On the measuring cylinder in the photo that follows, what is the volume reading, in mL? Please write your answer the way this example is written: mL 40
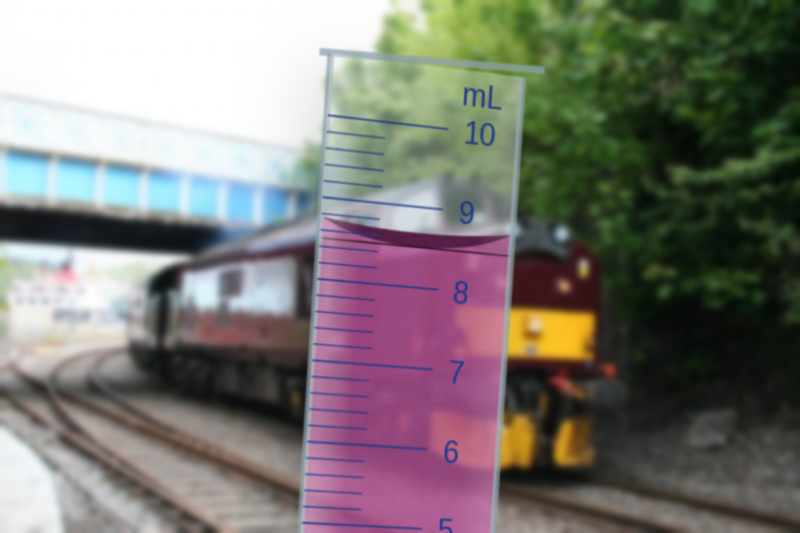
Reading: mL 8.5
